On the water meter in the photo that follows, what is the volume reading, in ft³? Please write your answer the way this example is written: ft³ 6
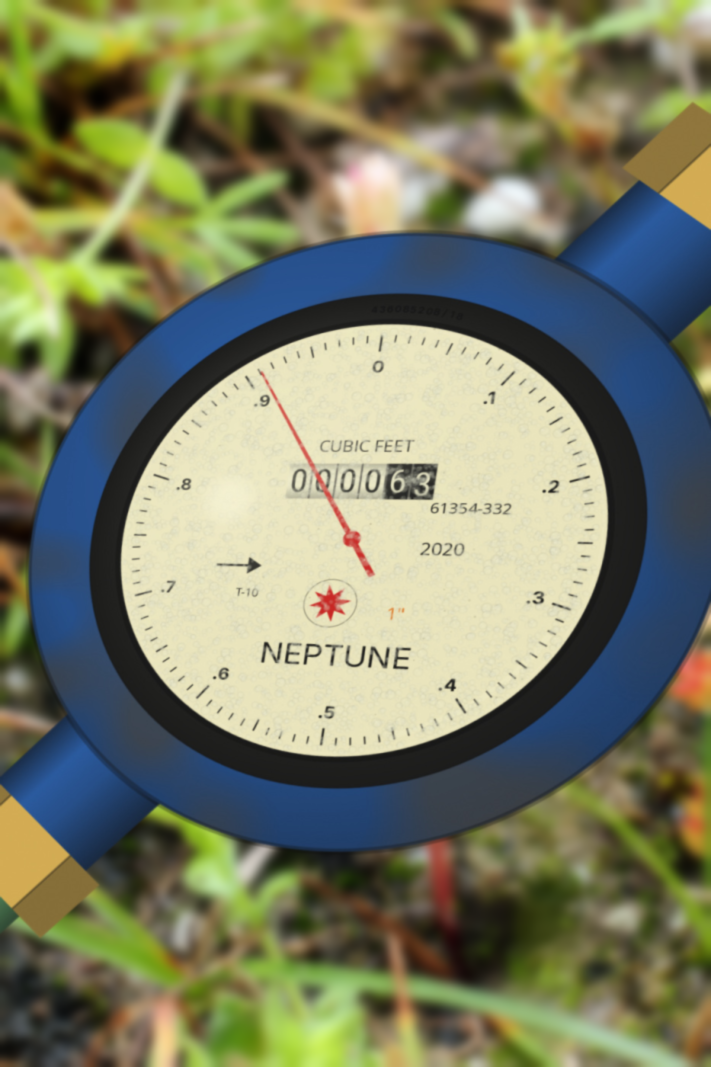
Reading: ft³ 62.91
